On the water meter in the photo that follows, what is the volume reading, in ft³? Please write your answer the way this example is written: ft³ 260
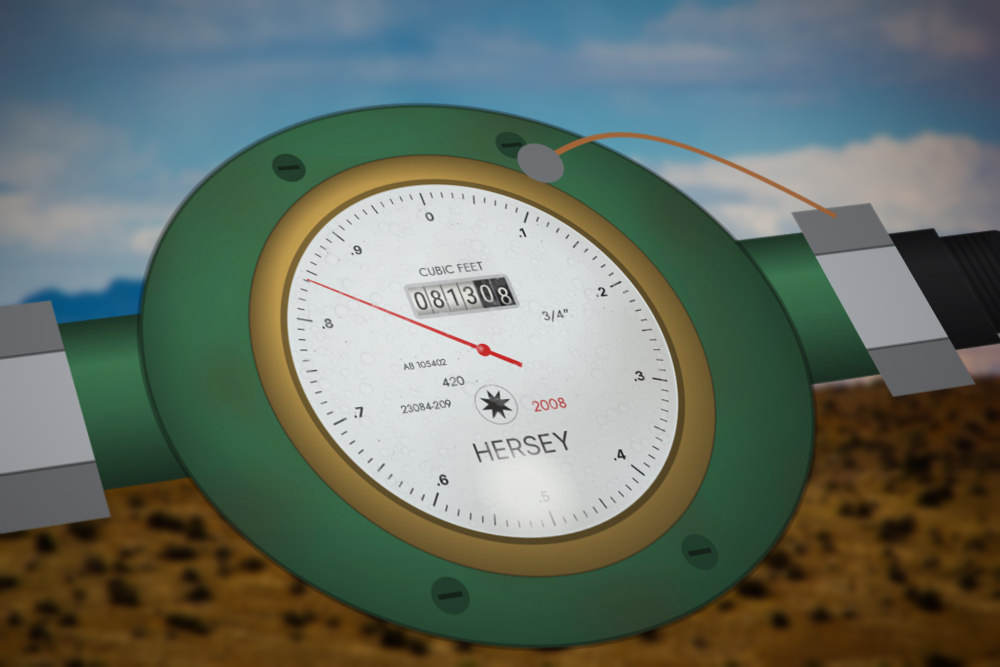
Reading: ft³ 81307.84
